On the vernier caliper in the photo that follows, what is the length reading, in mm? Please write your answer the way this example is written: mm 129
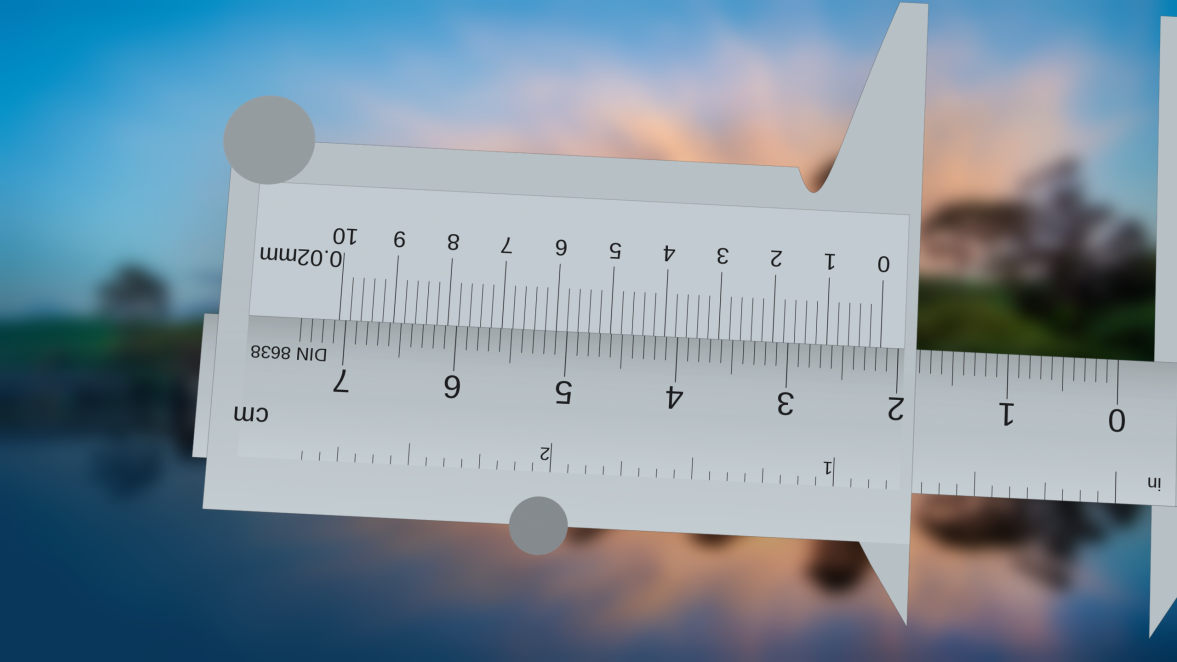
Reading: mm 21.6
